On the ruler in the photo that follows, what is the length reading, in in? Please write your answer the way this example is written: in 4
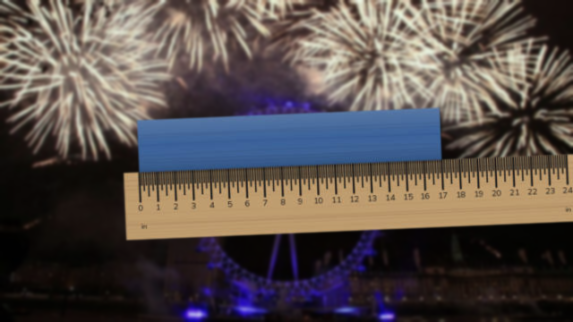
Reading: in 17
